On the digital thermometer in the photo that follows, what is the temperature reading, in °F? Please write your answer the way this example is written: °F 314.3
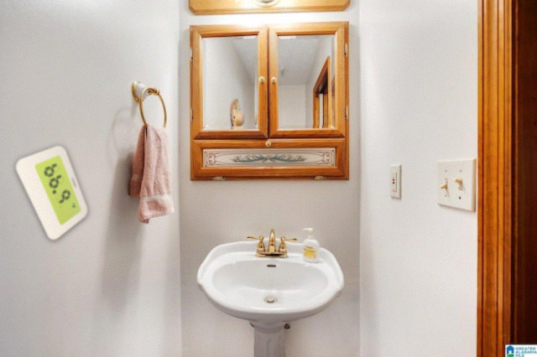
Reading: °F 66.9
